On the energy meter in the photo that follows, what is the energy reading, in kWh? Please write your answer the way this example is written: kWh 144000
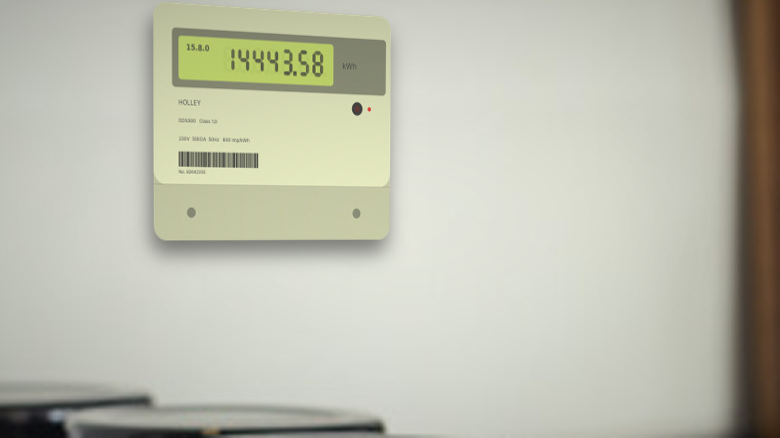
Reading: kWh 14443.58
